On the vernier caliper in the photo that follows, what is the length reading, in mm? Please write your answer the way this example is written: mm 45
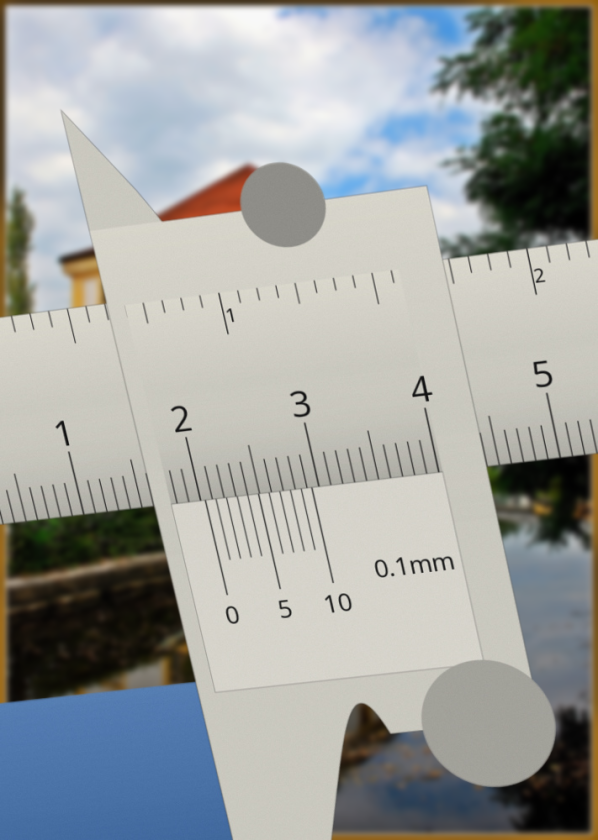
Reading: mm 20.4
